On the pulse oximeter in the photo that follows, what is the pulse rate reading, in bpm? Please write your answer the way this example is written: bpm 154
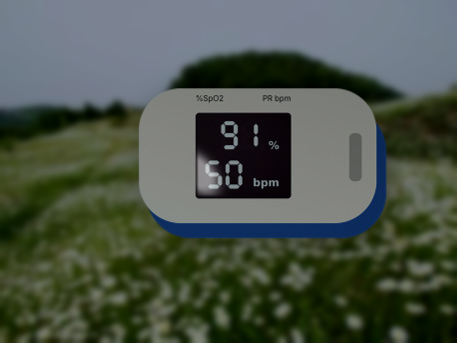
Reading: bpm 50
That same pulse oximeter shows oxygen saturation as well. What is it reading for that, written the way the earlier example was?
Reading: % 91
